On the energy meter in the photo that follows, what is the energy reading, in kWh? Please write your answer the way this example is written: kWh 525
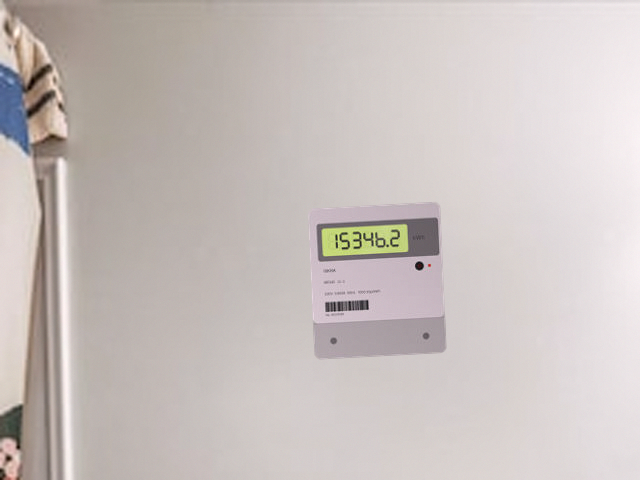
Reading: kWh 15346.2
